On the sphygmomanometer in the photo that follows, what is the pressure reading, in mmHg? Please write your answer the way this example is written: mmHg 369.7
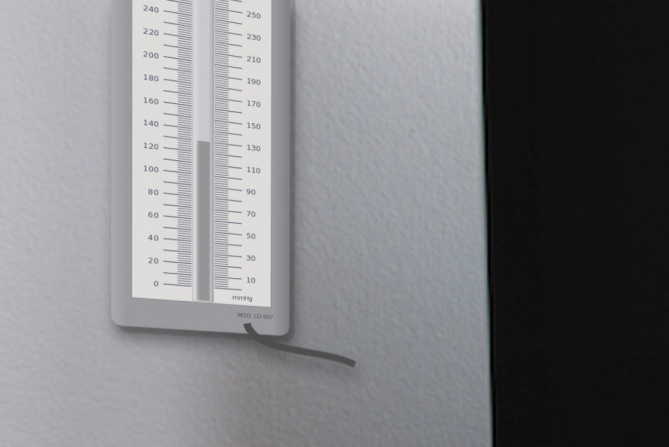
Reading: mmHg 130
